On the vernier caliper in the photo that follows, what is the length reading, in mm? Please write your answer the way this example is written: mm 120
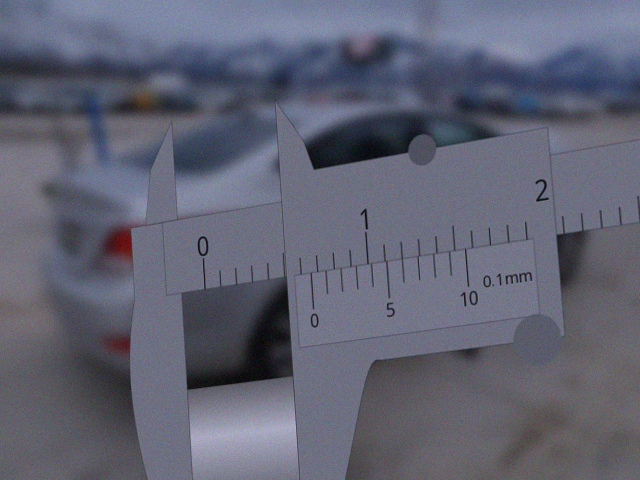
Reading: mm 6.6
